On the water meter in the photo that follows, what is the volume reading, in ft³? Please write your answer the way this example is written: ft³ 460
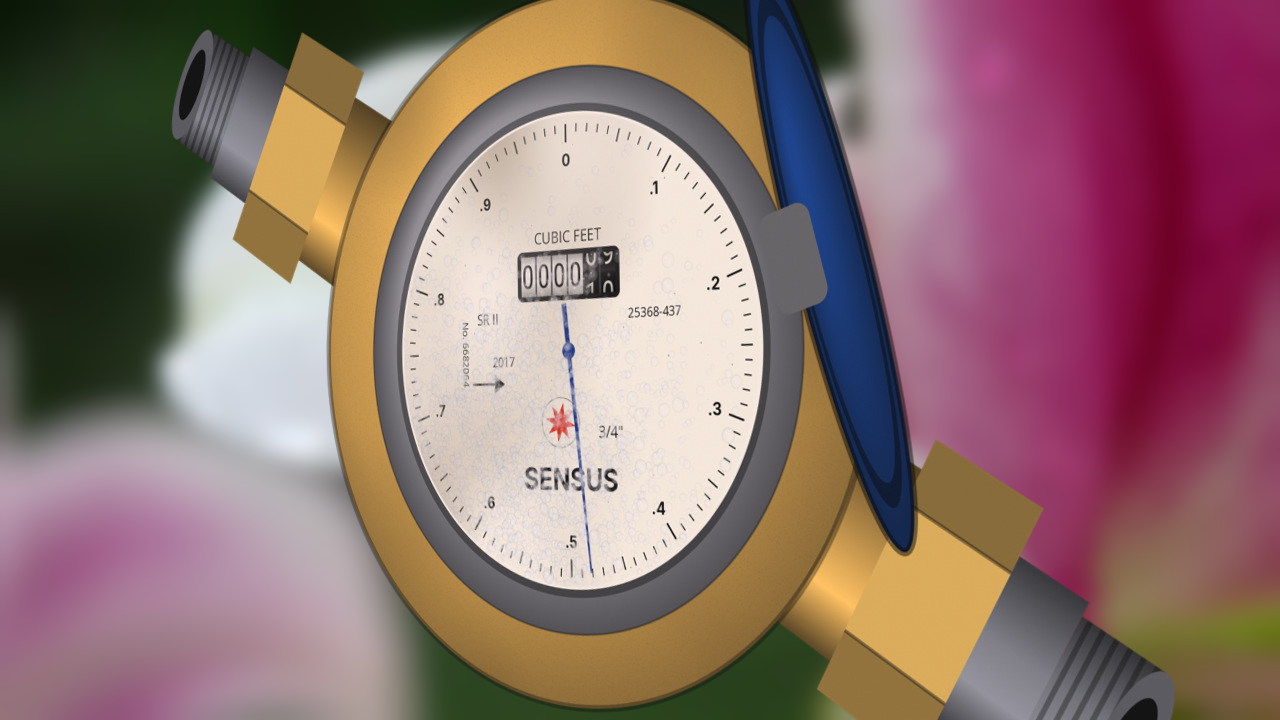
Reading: ft³ 9.48
